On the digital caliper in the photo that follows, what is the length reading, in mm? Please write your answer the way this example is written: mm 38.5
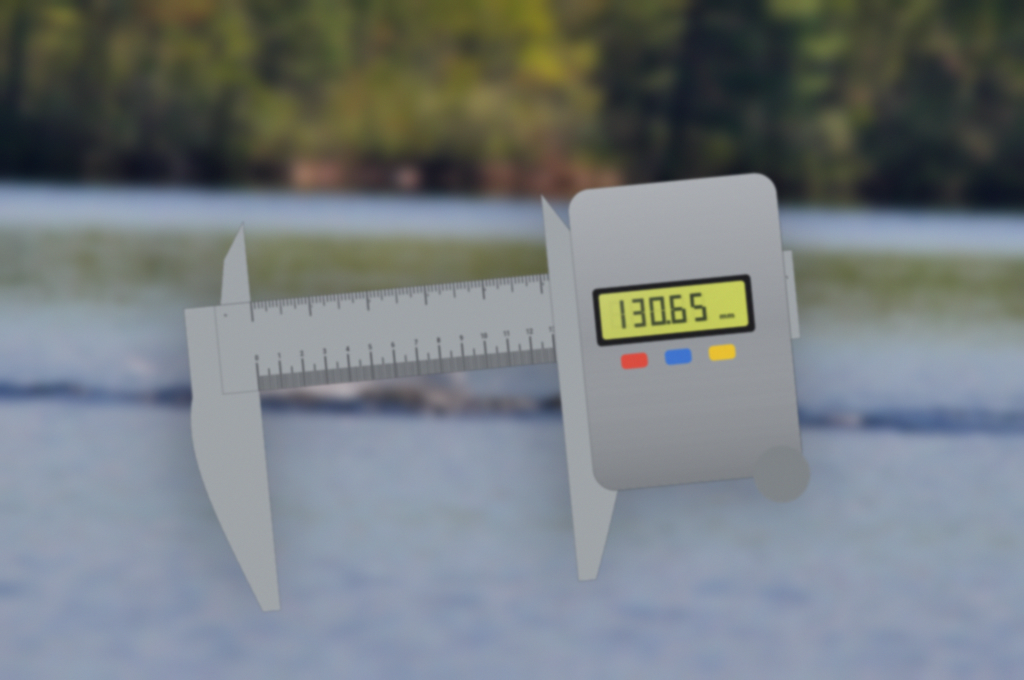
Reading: mm 130.65
